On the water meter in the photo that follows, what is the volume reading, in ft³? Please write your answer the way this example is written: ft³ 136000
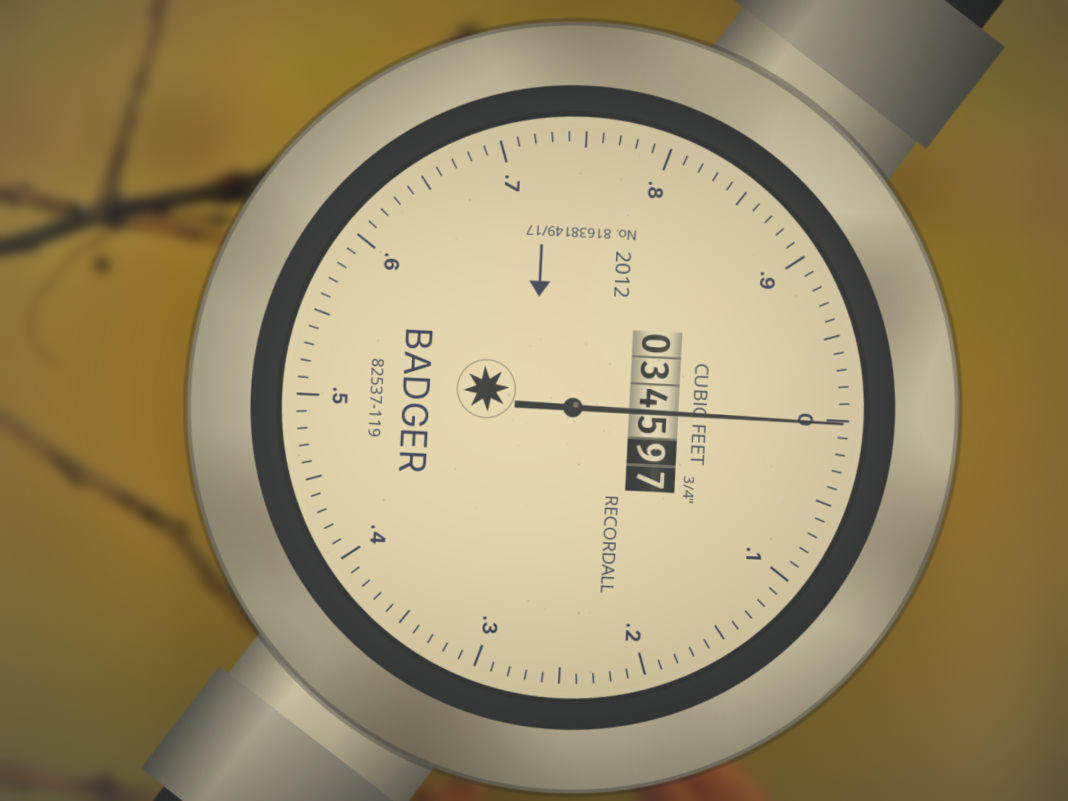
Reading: ft³ 34597.00
